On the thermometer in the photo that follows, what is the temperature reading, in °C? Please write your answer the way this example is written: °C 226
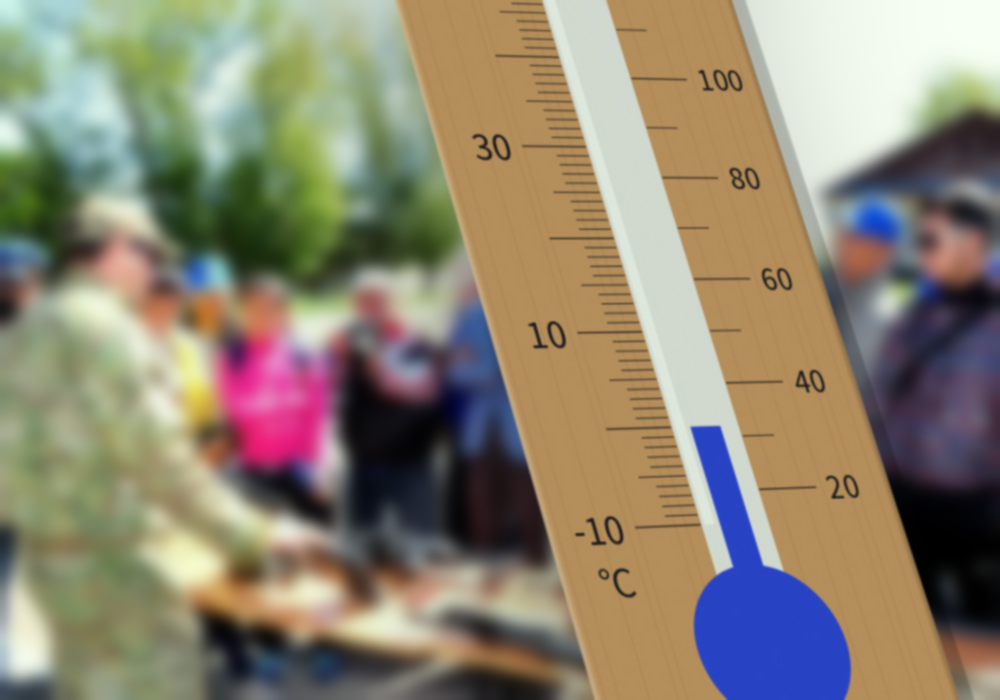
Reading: °C 0
